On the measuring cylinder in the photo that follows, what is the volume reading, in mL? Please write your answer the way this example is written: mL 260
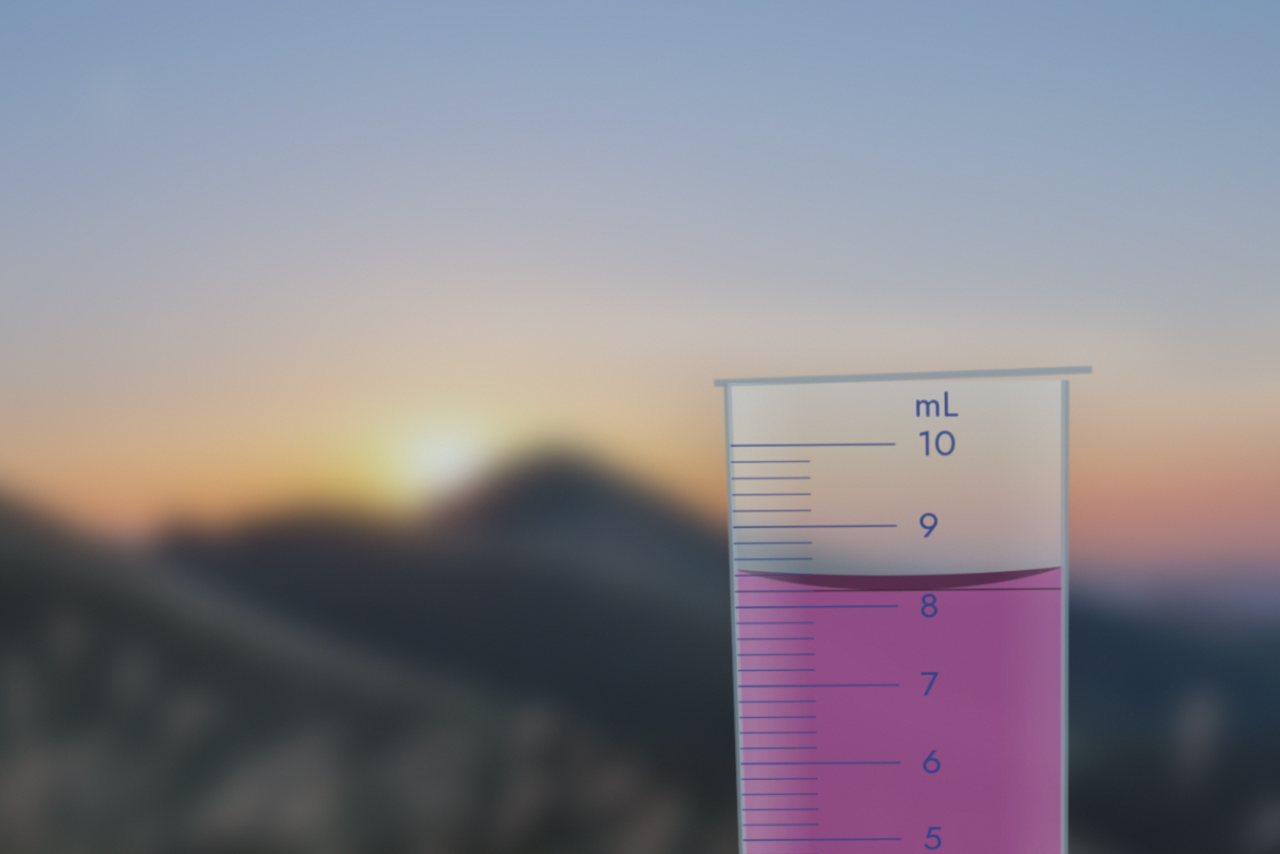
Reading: mL 8.2
